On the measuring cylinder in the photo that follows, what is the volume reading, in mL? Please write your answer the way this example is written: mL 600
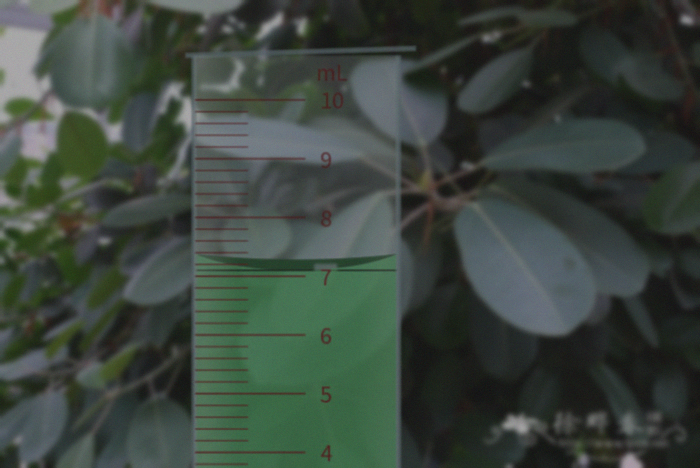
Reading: mL 7.1
